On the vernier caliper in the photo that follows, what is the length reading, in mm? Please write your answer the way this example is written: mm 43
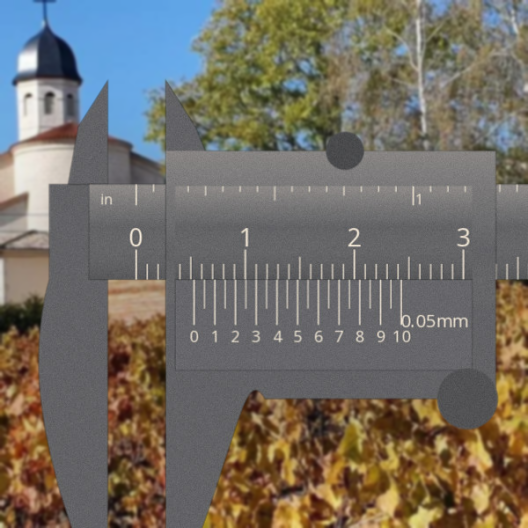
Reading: mm 5.3
